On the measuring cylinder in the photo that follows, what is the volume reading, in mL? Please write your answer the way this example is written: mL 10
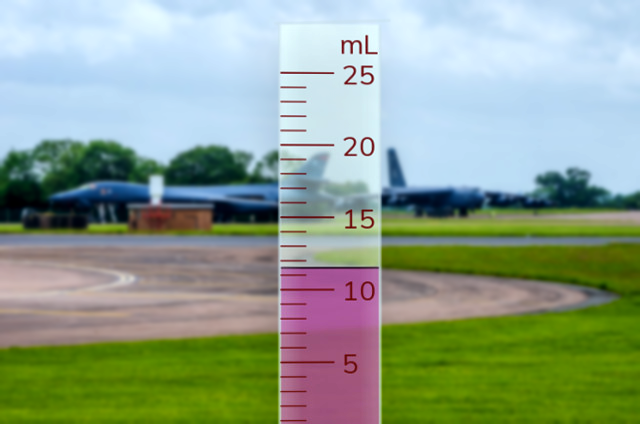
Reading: mL 11.5
